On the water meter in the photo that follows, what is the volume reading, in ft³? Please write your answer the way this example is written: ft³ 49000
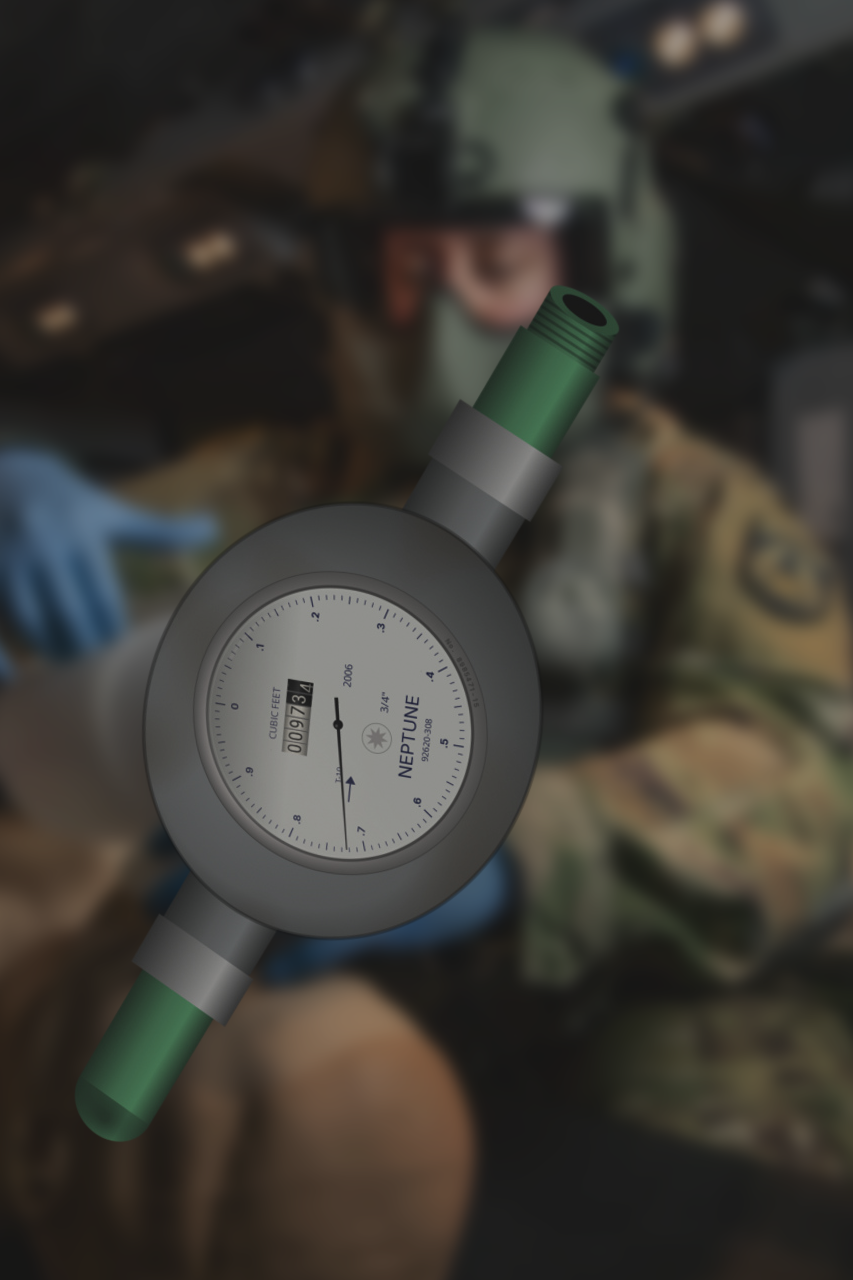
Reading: ft³ 9733.72
